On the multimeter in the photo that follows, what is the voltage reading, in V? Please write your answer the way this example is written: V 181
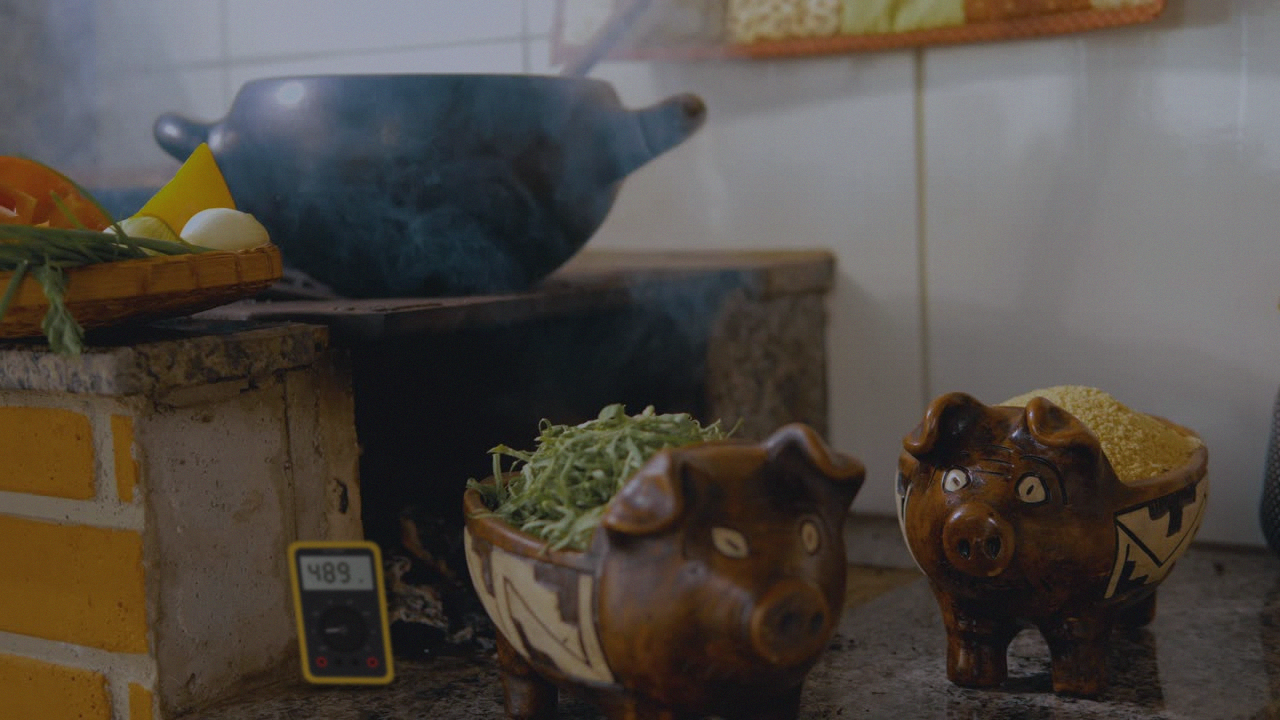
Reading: V 489
